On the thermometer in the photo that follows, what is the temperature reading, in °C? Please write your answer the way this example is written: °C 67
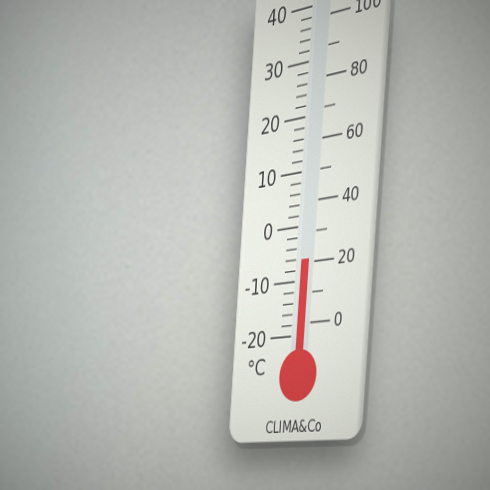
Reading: °C -6
